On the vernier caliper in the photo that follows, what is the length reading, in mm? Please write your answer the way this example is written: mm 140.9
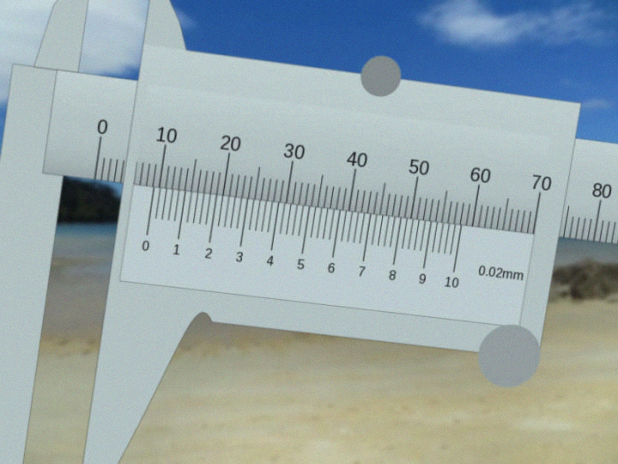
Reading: mm 9.2
